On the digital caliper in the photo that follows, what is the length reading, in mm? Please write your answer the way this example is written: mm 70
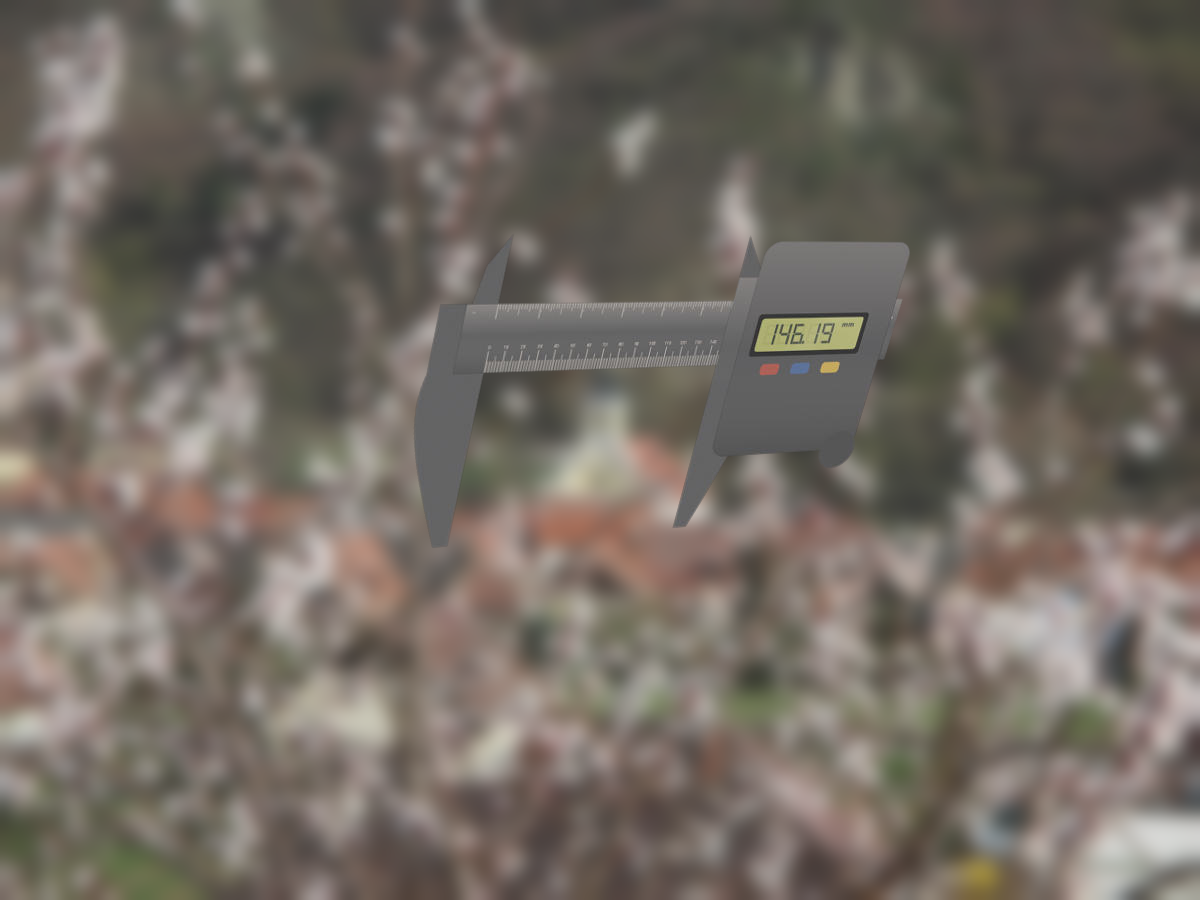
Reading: mm 146.19
